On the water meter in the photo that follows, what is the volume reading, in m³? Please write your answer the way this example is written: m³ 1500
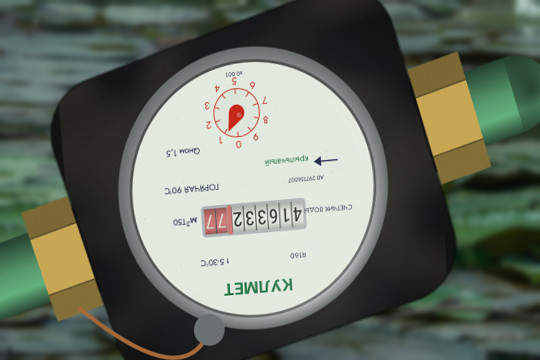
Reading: m³ 416332.770
